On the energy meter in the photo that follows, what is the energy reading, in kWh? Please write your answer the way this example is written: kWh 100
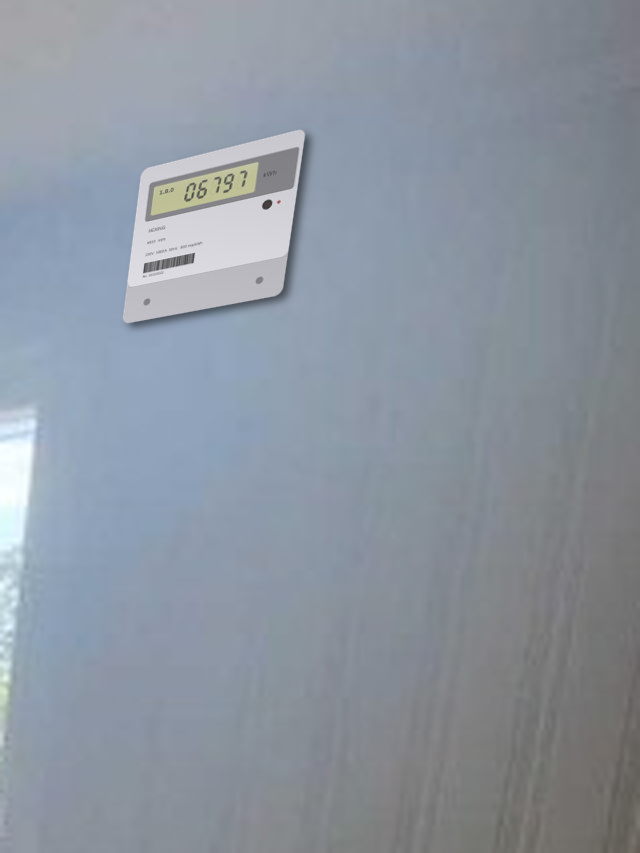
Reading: kWh 6797
